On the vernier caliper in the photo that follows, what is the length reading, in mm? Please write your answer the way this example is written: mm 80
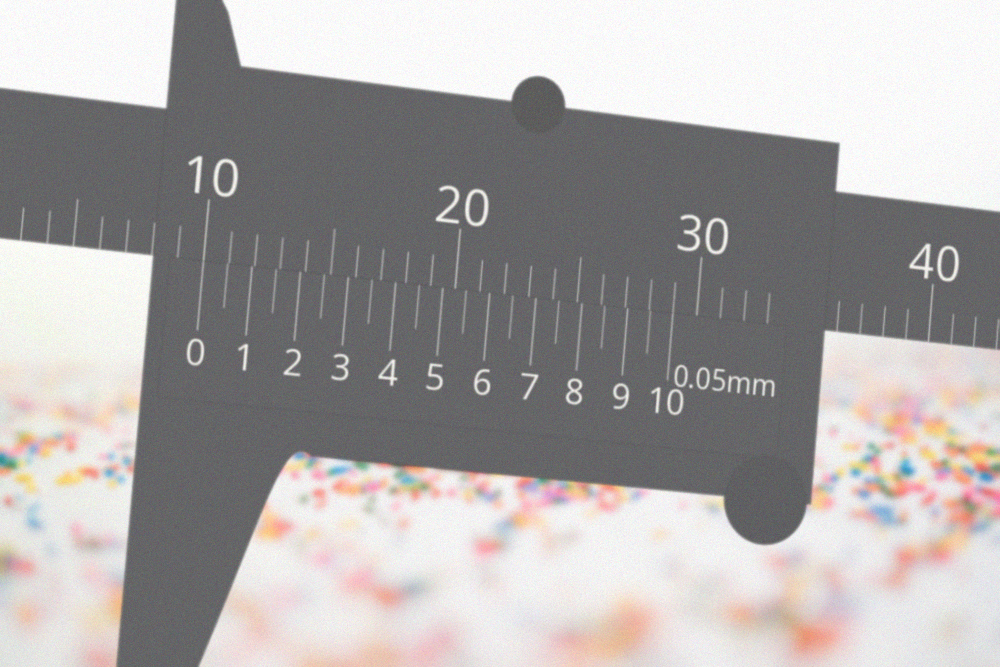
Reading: mm 10.0
